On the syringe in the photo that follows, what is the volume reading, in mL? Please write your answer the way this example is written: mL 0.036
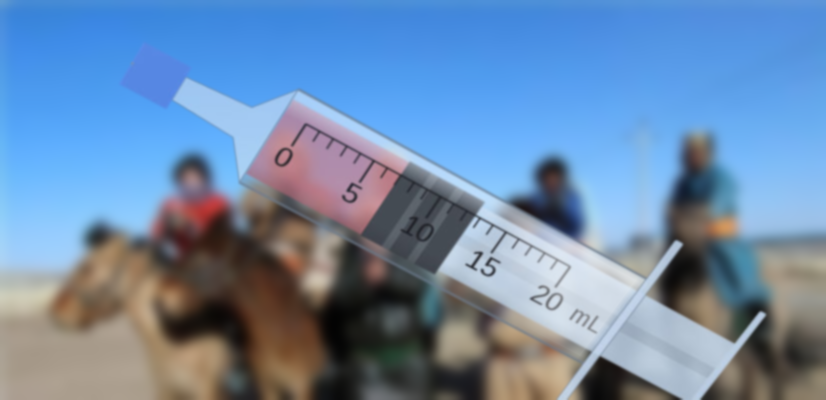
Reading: mL 7
